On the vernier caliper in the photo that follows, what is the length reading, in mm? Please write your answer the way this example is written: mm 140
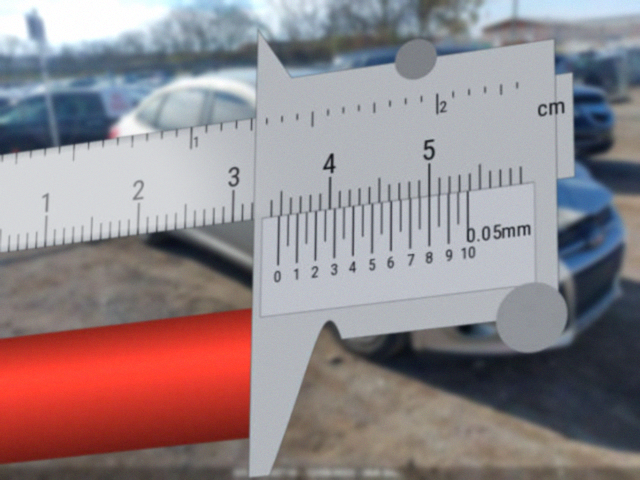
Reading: mm 34.8
